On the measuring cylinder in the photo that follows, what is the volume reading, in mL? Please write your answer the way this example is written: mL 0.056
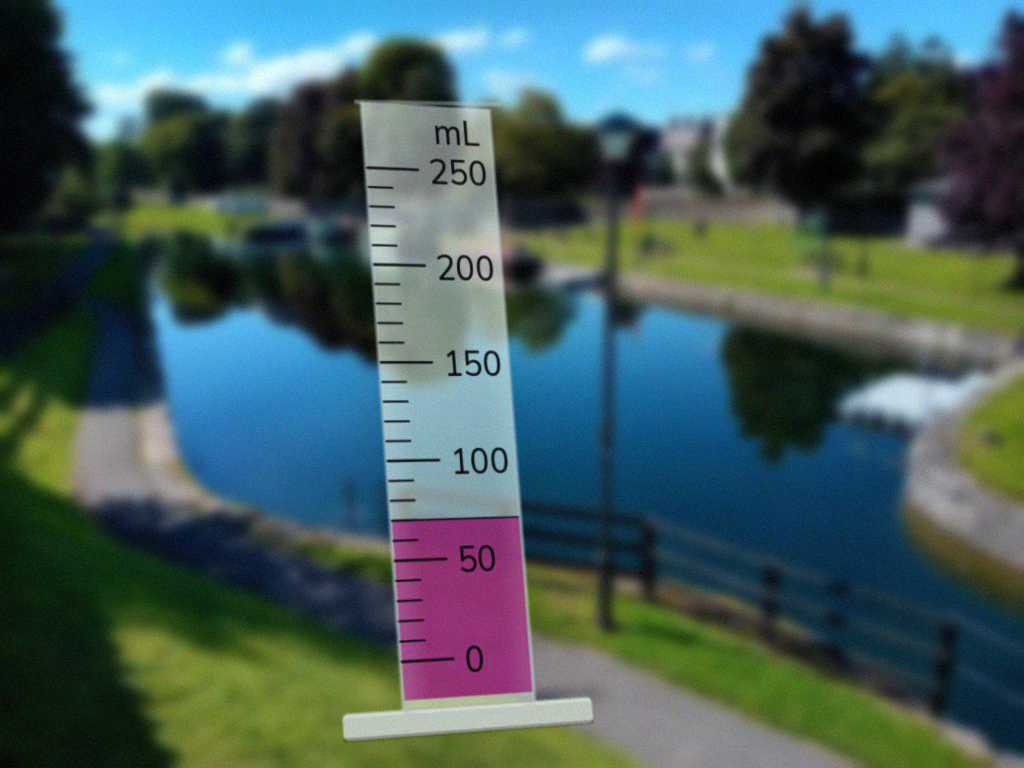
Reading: mL 70
